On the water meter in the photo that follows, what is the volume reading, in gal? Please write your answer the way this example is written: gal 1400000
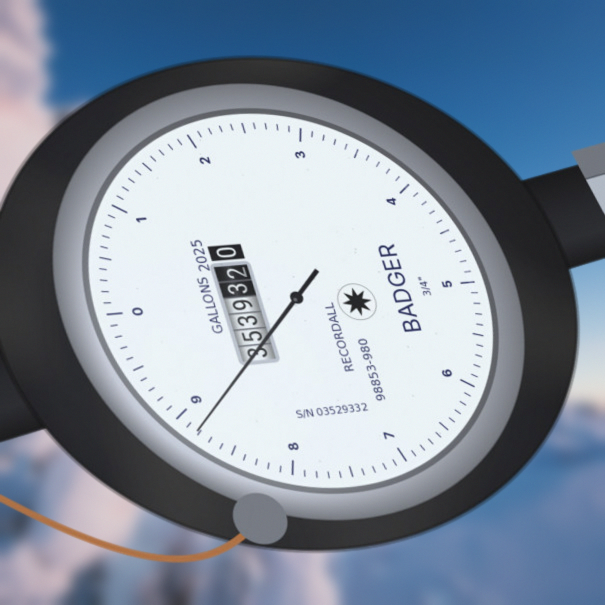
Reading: gal 3539318.8
